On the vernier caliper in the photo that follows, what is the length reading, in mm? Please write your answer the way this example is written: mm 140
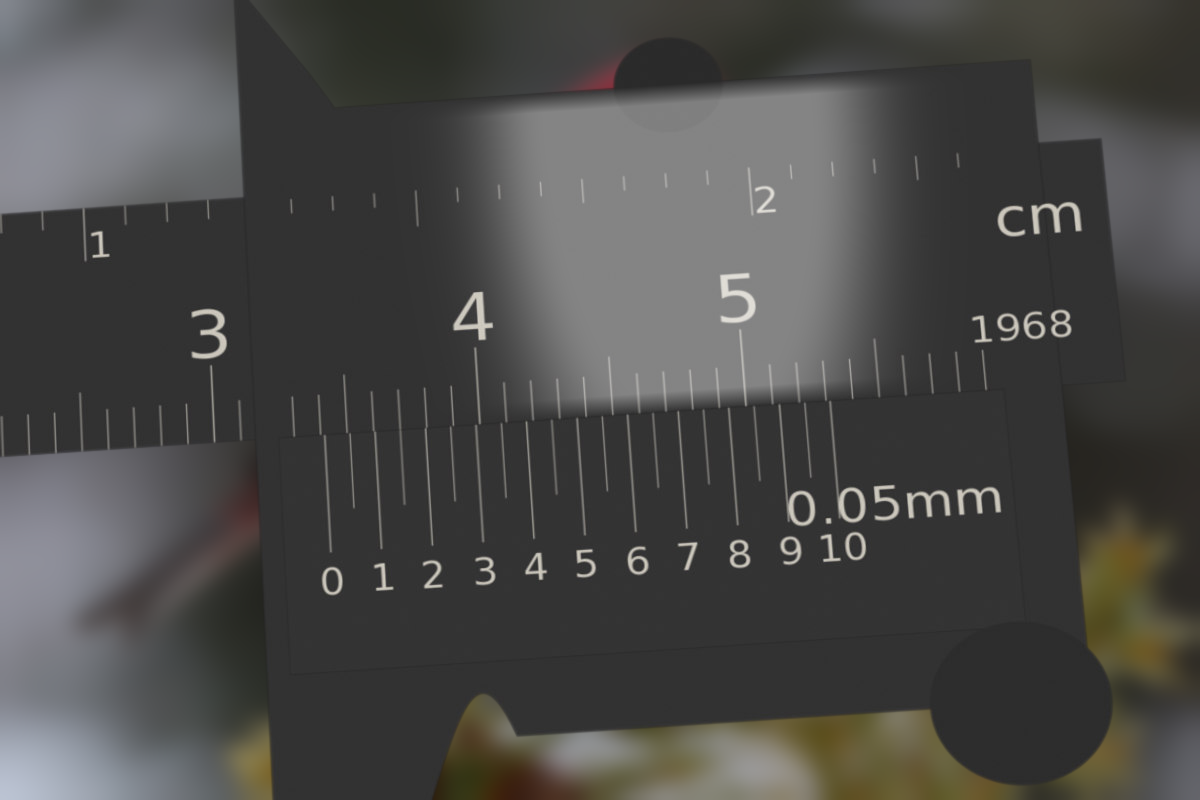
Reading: mm 34.15
